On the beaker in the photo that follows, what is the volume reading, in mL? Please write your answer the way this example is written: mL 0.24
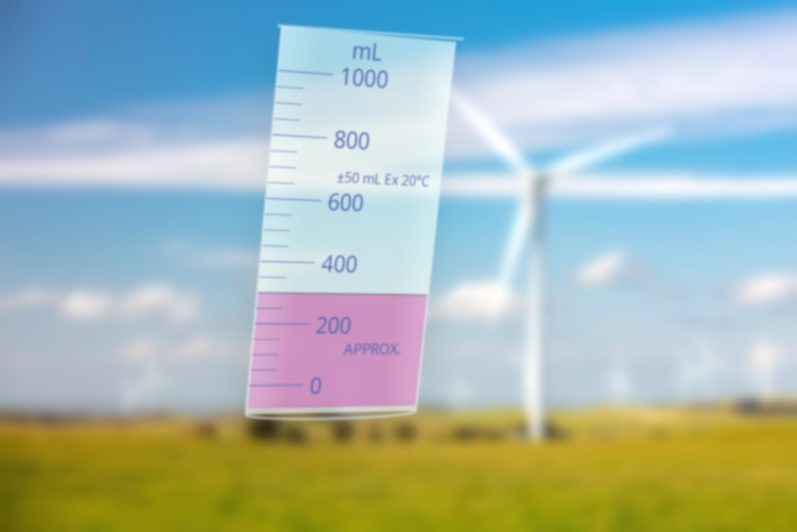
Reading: mL 300
